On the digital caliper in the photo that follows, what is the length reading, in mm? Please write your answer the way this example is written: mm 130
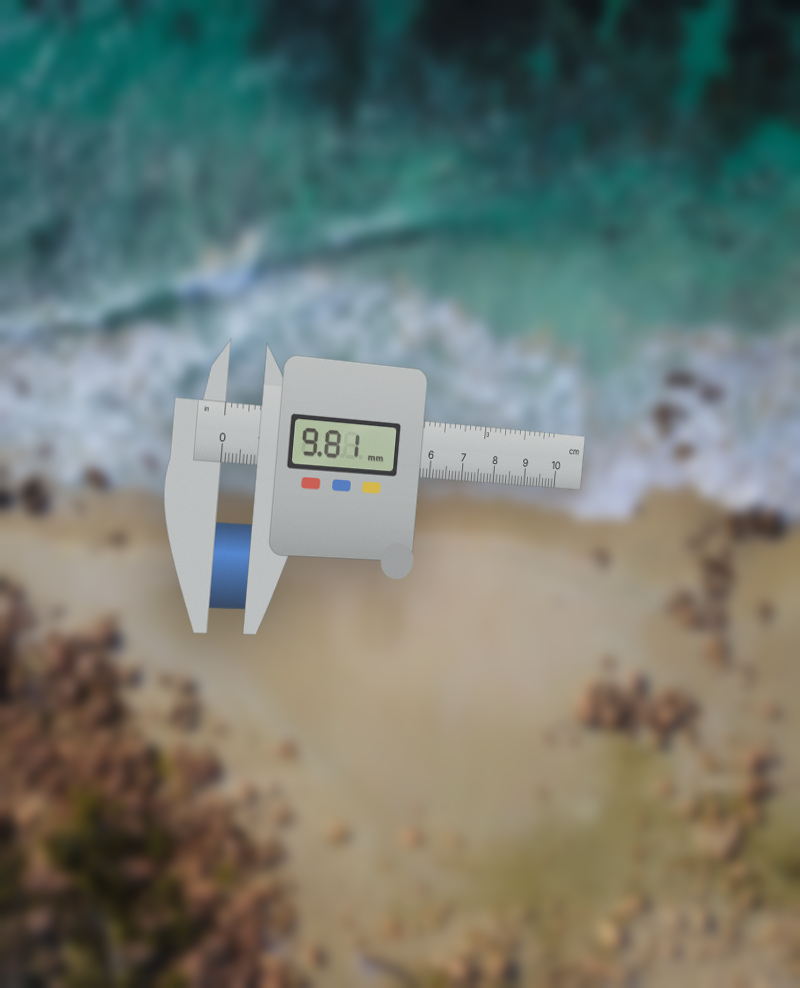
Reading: mm 9.81
